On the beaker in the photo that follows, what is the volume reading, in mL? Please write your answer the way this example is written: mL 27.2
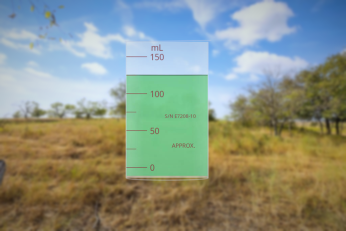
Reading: mL 125
